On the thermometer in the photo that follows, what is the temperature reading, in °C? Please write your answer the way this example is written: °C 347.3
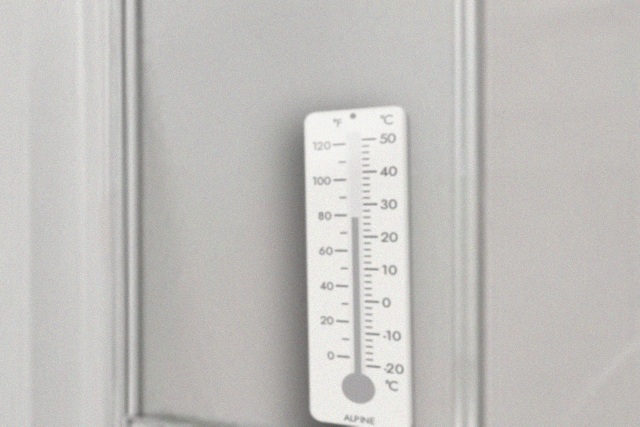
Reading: °C 26
